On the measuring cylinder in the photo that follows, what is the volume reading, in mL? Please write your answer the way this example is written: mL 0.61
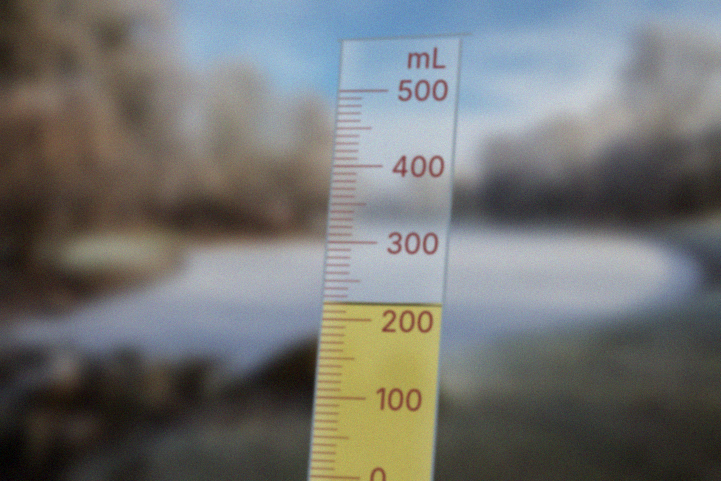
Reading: mL 220
